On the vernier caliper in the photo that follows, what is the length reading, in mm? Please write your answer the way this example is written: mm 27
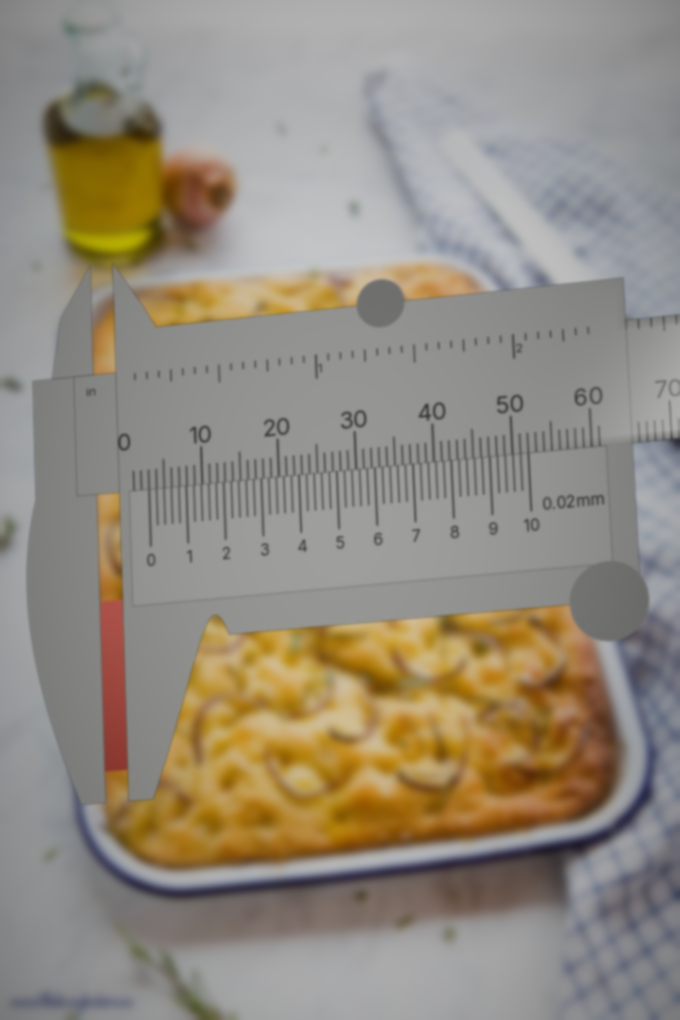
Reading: mm 3.0
